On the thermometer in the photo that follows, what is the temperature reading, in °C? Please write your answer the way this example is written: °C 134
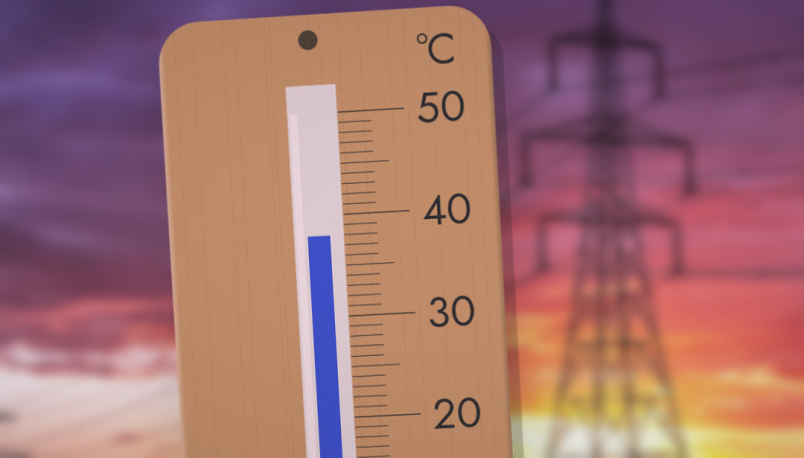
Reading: °C 38
